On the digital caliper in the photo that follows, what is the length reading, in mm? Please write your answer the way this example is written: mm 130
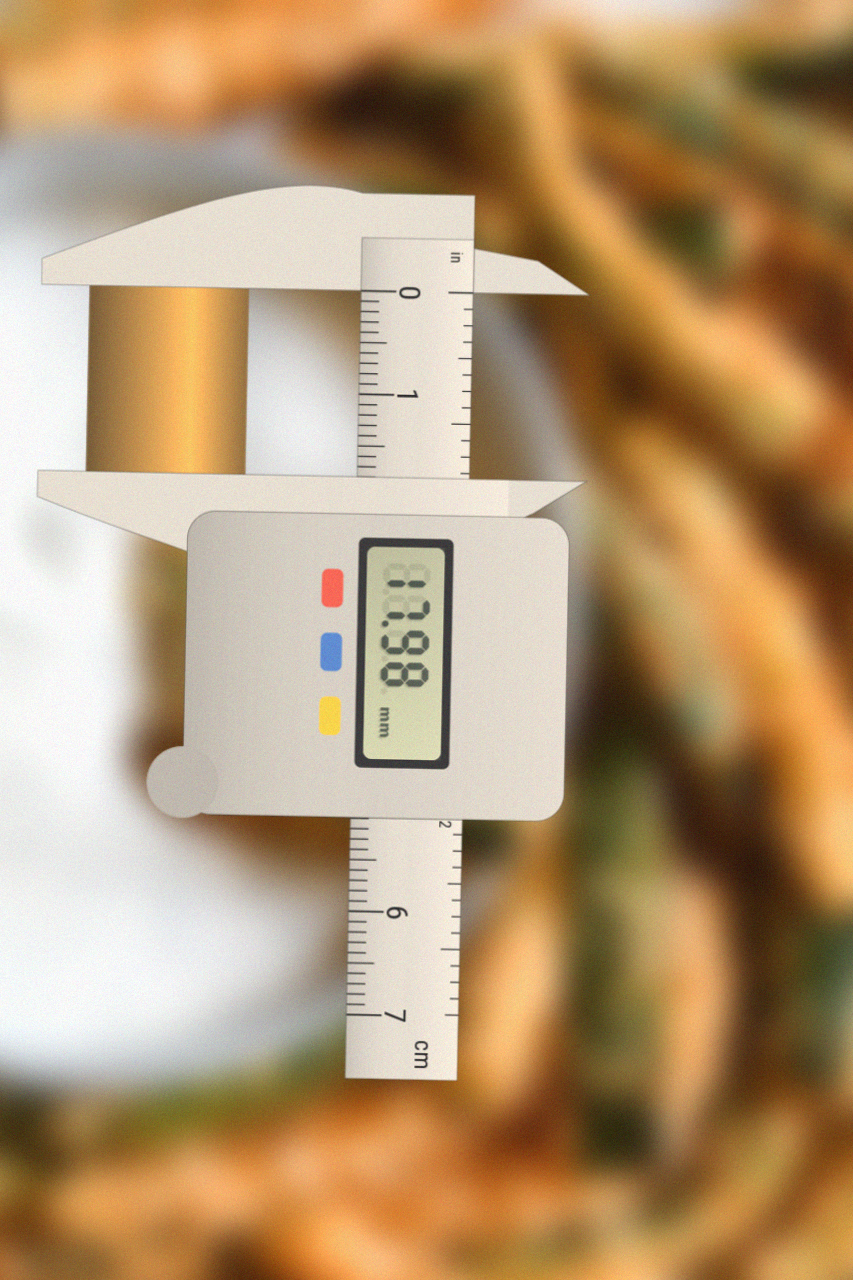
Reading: mm 17.98
